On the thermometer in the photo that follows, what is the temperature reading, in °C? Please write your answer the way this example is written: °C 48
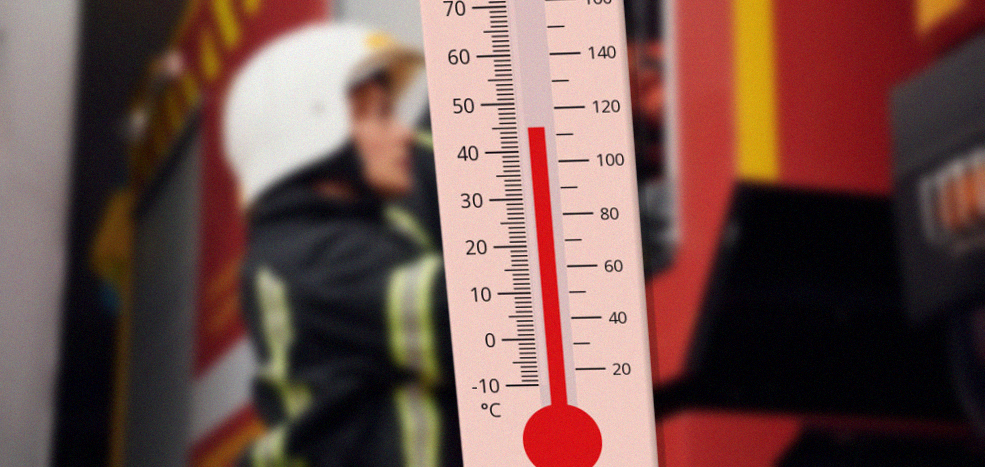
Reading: °C 45
